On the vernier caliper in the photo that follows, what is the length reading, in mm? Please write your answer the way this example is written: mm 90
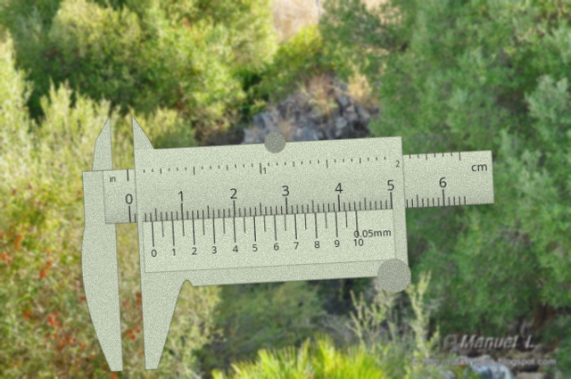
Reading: mm 4.2
